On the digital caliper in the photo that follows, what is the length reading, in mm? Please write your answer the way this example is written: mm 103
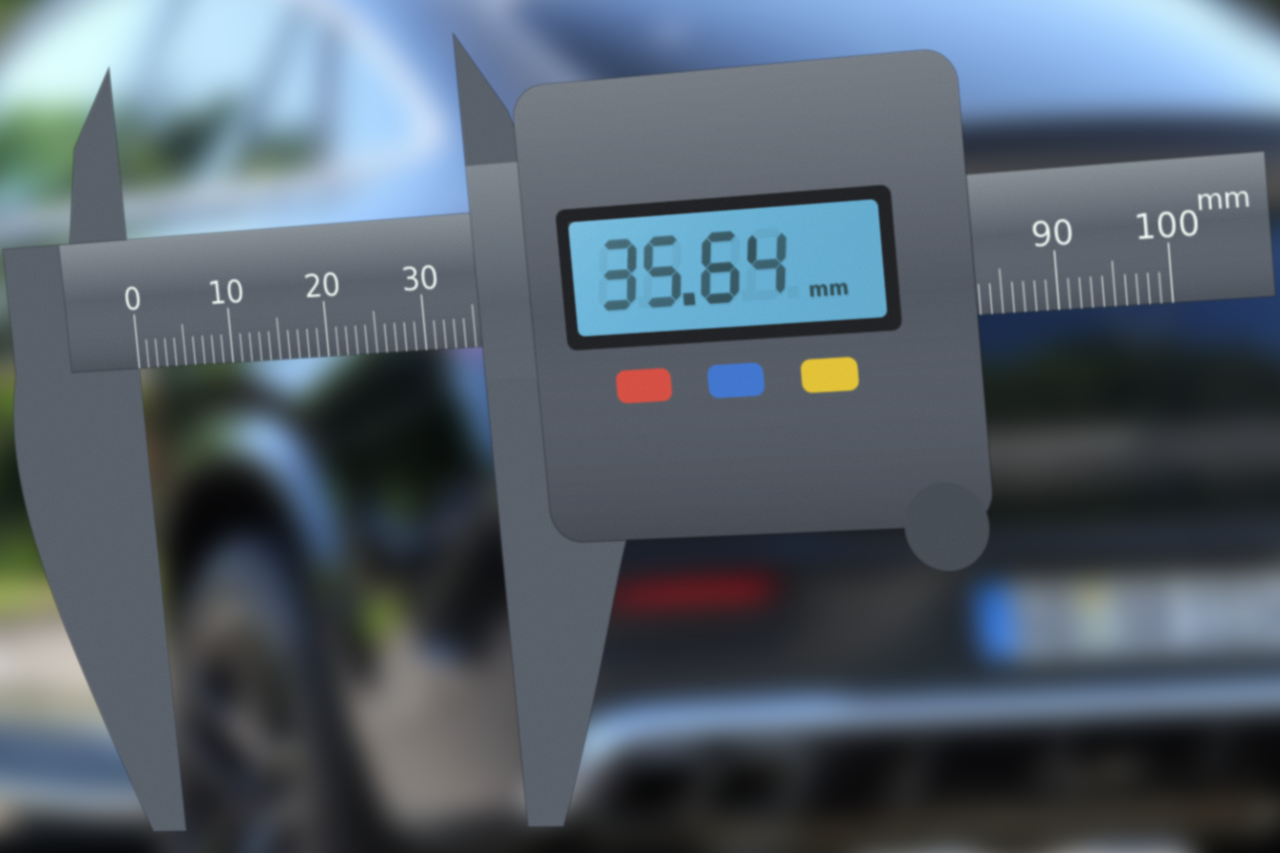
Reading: mm 35.64
